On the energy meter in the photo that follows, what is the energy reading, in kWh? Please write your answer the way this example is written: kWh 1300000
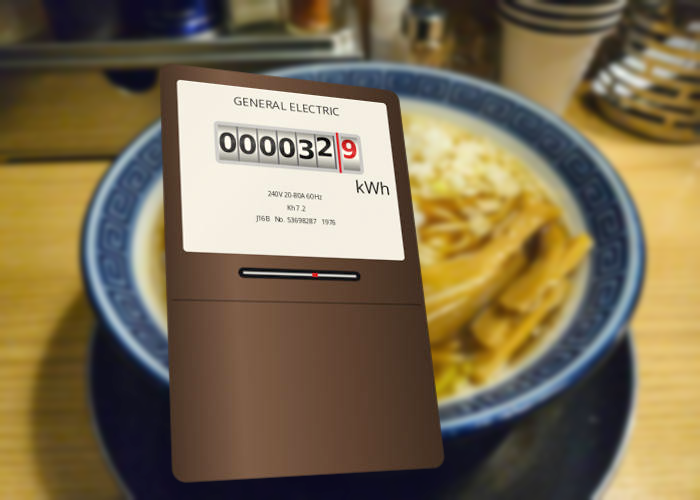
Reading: kWh 32.9
